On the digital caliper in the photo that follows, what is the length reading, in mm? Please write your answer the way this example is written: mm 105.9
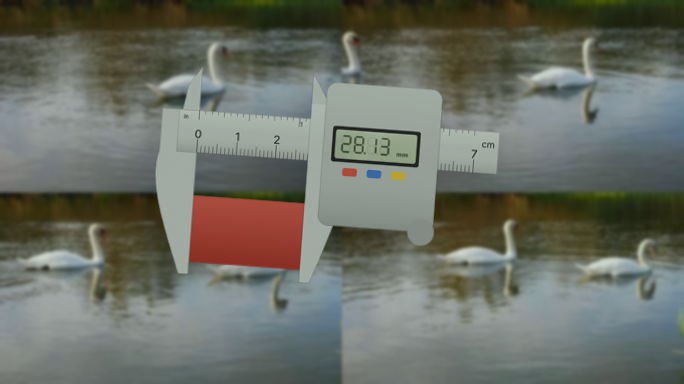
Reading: mm 28.13
